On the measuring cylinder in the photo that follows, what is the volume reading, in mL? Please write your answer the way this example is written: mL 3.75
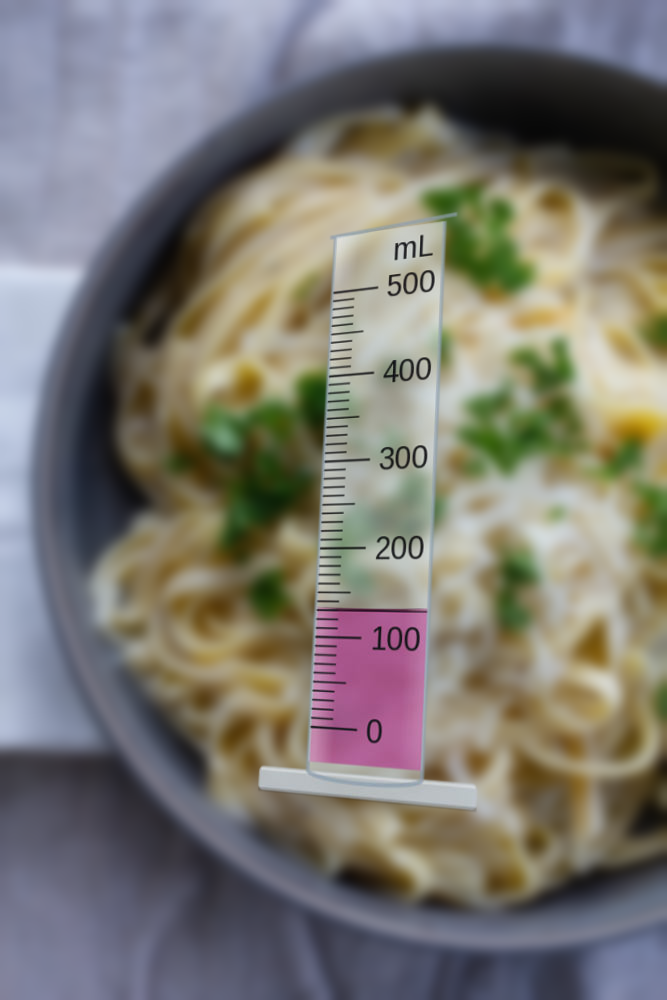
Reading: mL 130
